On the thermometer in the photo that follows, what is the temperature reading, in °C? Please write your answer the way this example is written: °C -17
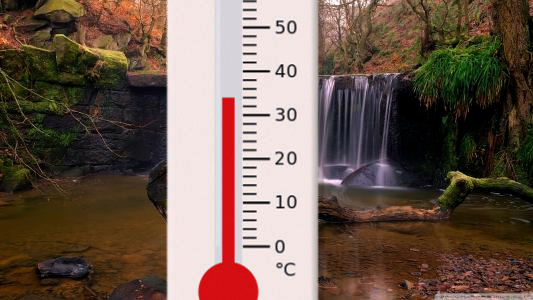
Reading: °C 34
